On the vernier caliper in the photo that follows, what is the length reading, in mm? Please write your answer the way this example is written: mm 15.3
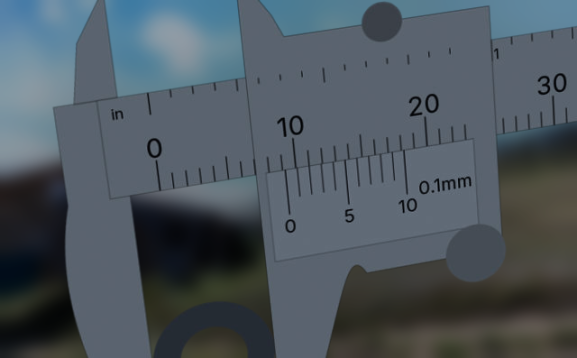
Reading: mm 9.2
